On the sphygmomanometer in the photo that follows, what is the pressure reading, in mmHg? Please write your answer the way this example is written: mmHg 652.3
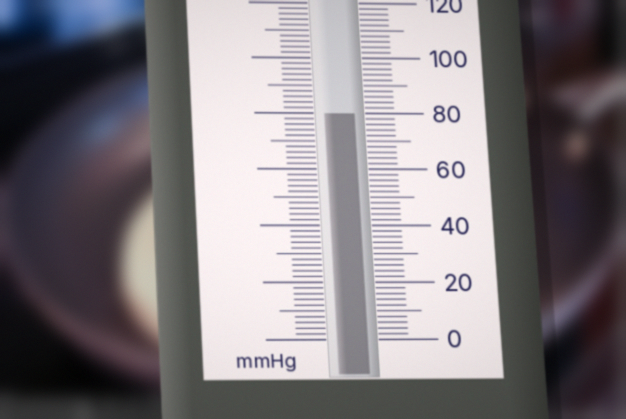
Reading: mmHg 80
